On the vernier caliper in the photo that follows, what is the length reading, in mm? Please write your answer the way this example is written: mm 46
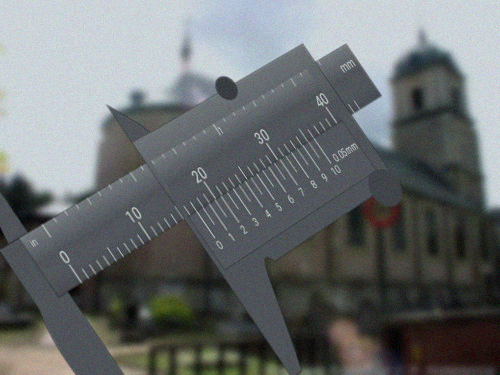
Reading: mm 17.0
